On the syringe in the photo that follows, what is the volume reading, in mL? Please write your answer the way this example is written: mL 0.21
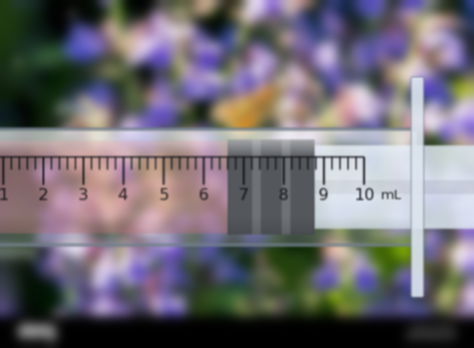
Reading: mL 6.6
